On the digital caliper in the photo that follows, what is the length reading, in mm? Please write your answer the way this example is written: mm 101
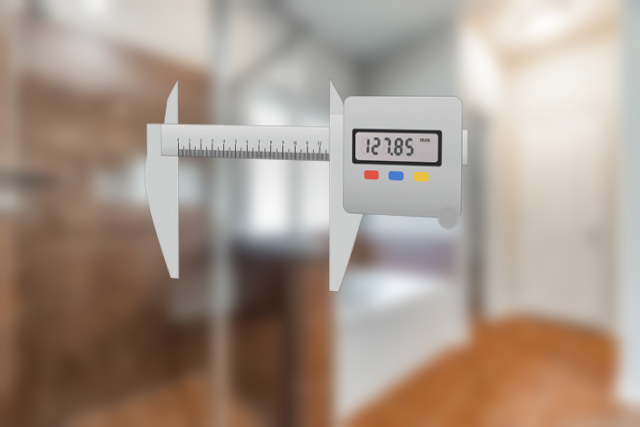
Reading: mm 127.85
